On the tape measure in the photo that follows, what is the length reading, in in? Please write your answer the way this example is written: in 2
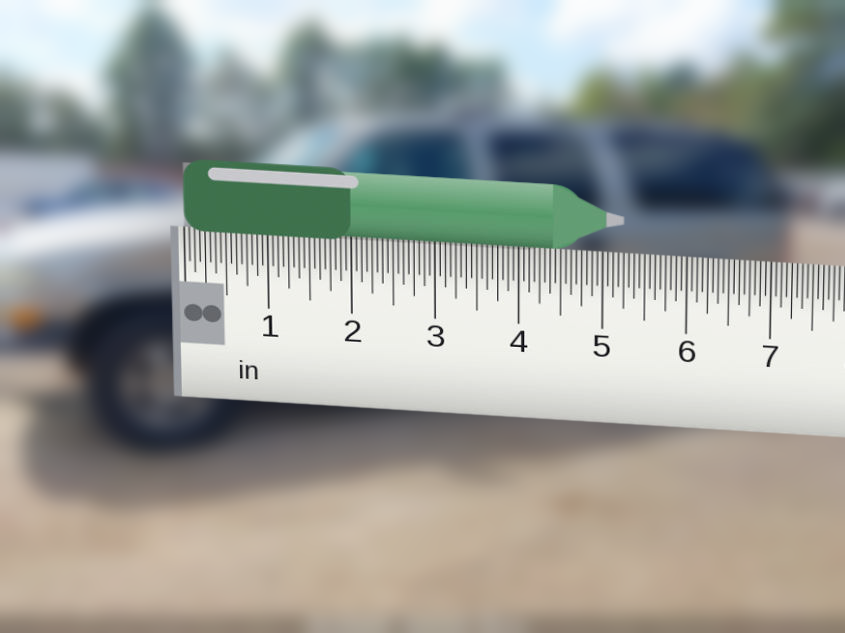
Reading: in 5.25
